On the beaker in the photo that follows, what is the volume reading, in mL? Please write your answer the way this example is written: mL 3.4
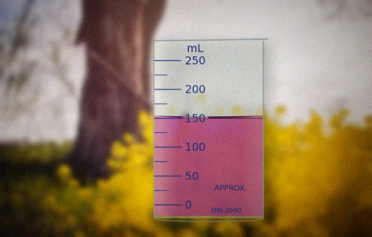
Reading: mL 150
